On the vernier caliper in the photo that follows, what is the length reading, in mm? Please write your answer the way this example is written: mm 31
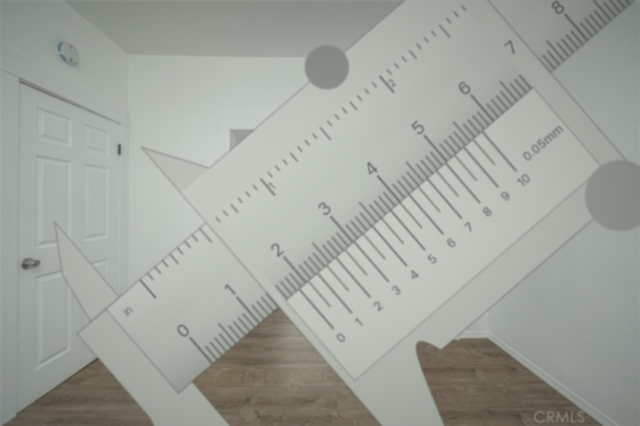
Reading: mm 18.5
